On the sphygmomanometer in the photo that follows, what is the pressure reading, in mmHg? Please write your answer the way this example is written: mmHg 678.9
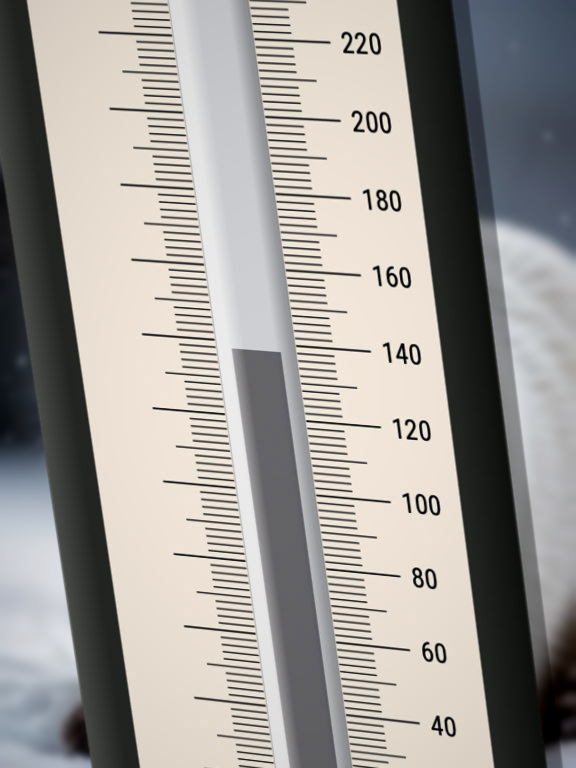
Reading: mmHg 138
